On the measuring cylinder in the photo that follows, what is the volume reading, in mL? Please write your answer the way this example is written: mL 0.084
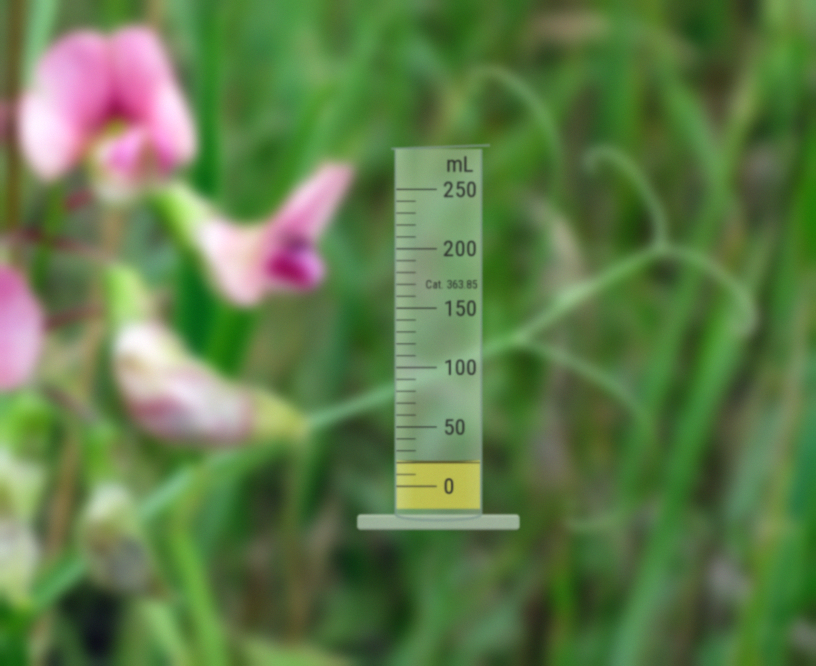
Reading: mL 20
